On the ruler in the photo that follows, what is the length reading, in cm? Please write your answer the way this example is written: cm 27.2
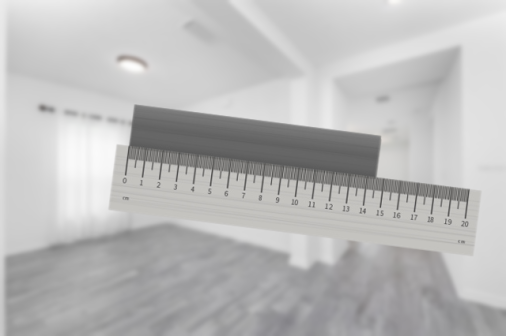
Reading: cm 14.5
